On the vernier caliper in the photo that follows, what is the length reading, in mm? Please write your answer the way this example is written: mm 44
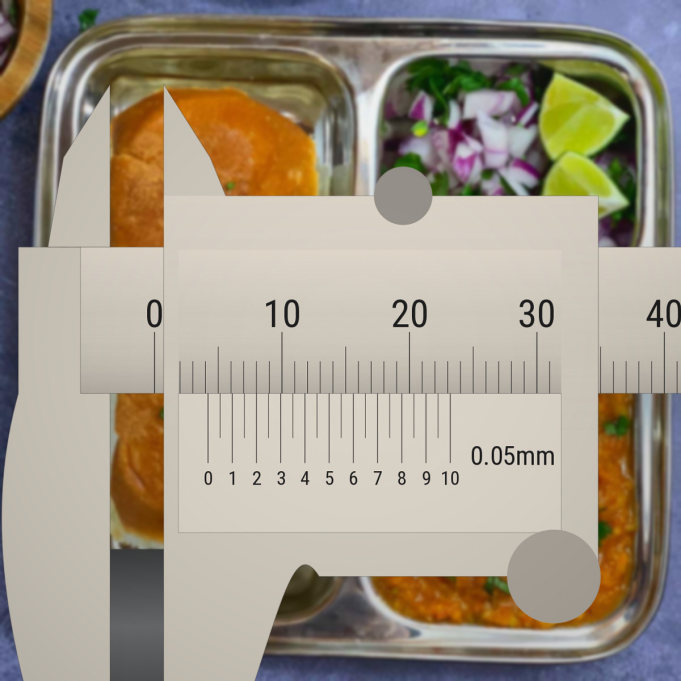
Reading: mm 4.2
